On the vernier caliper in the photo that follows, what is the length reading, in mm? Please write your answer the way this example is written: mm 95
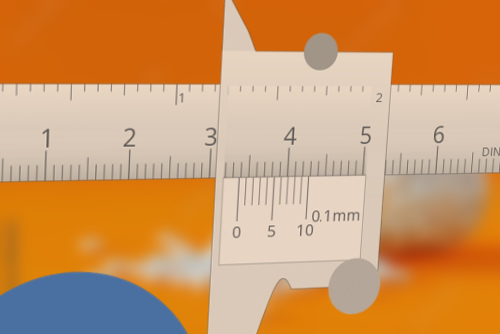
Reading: mm 33.8
